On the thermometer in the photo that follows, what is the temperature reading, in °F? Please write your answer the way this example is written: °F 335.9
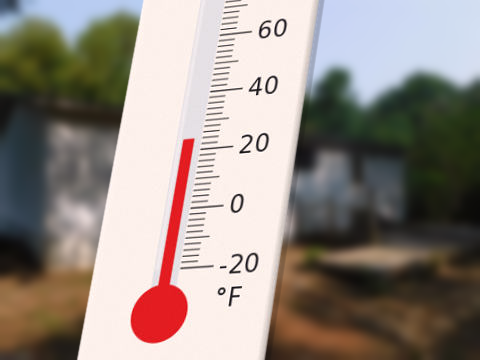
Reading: °F 24
